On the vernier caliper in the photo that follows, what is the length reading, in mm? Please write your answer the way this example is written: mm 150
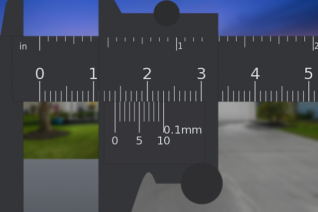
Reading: mm 14.0
